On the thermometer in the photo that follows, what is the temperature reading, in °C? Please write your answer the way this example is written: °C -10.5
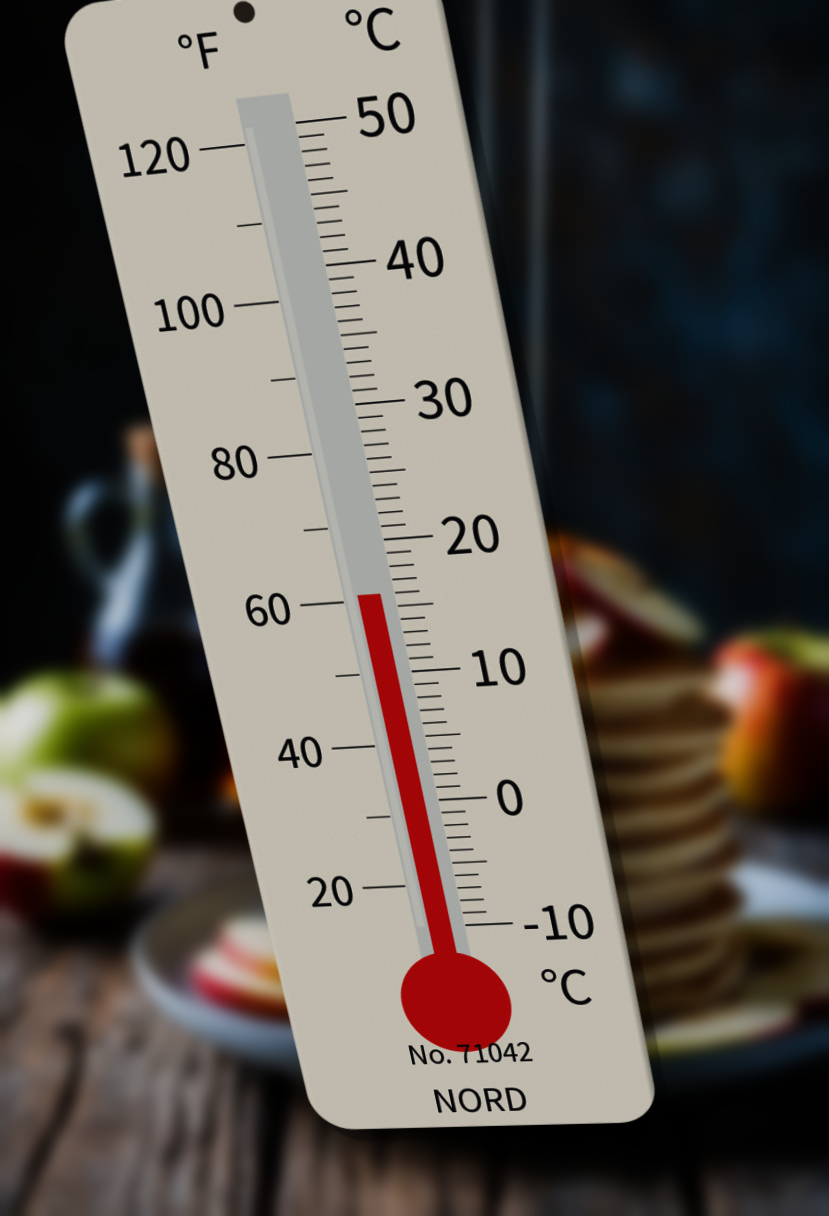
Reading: °C 16
